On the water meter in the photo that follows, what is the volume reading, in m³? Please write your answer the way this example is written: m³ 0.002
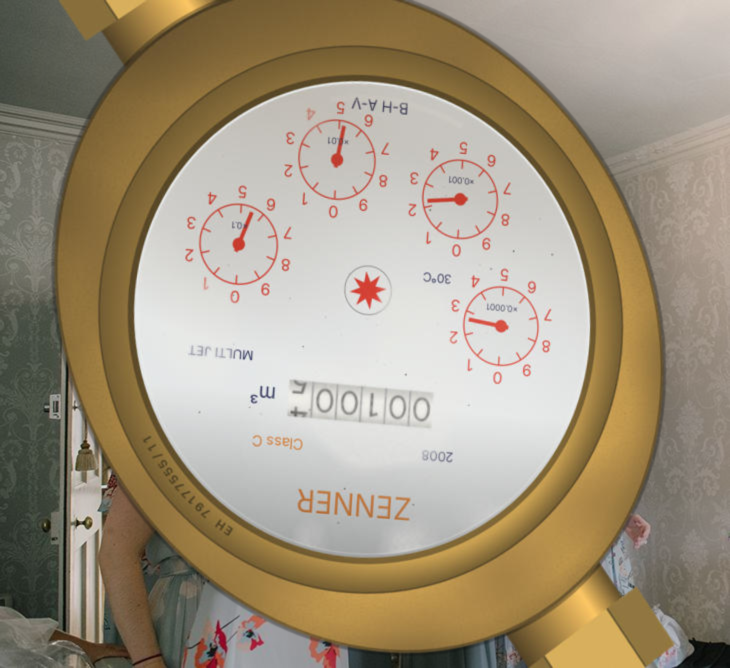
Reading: m³ 1004.5522
